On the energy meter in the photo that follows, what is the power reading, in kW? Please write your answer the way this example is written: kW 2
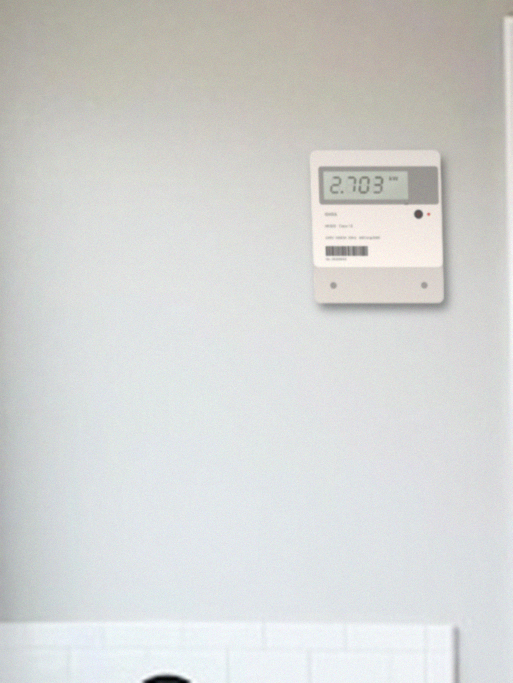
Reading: kW 2.703
